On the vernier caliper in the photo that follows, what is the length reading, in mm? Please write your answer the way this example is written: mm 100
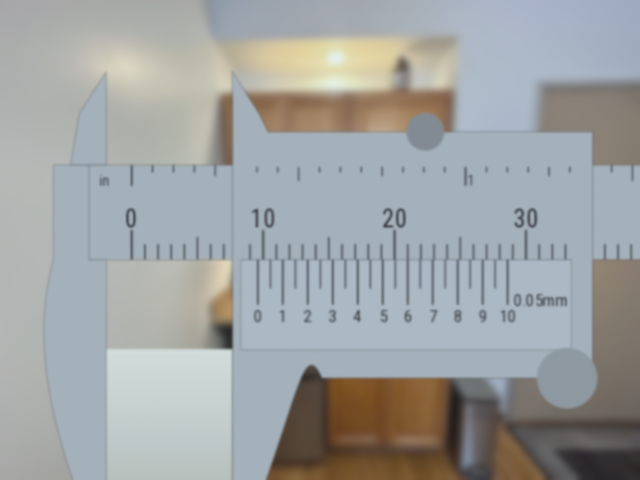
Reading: mm 9.6
